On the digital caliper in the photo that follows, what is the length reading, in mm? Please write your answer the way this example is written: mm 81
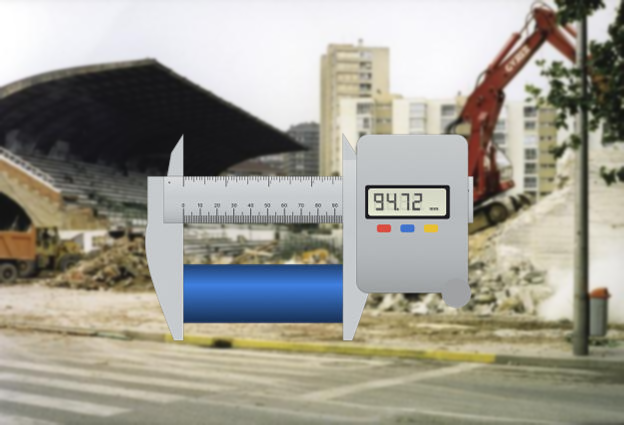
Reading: mm 94.72
